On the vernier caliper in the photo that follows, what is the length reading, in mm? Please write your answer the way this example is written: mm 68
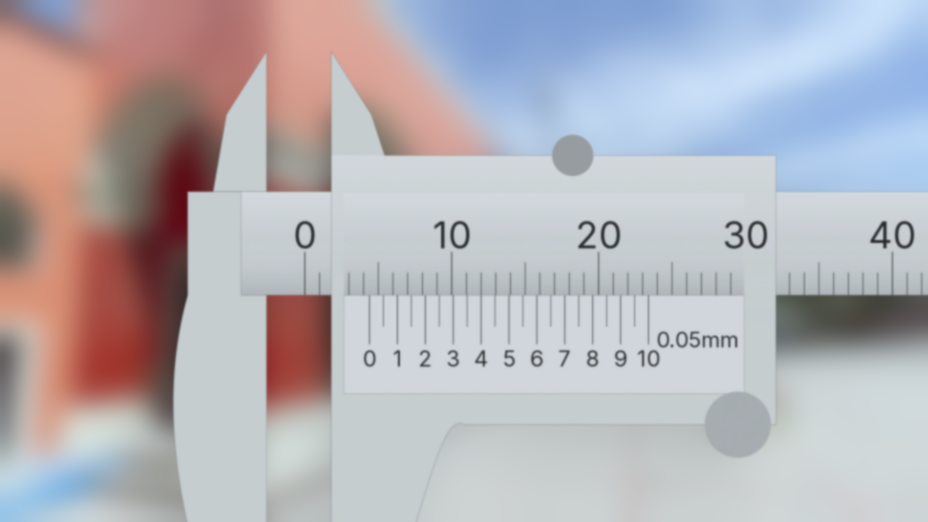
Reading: mm 4.4
